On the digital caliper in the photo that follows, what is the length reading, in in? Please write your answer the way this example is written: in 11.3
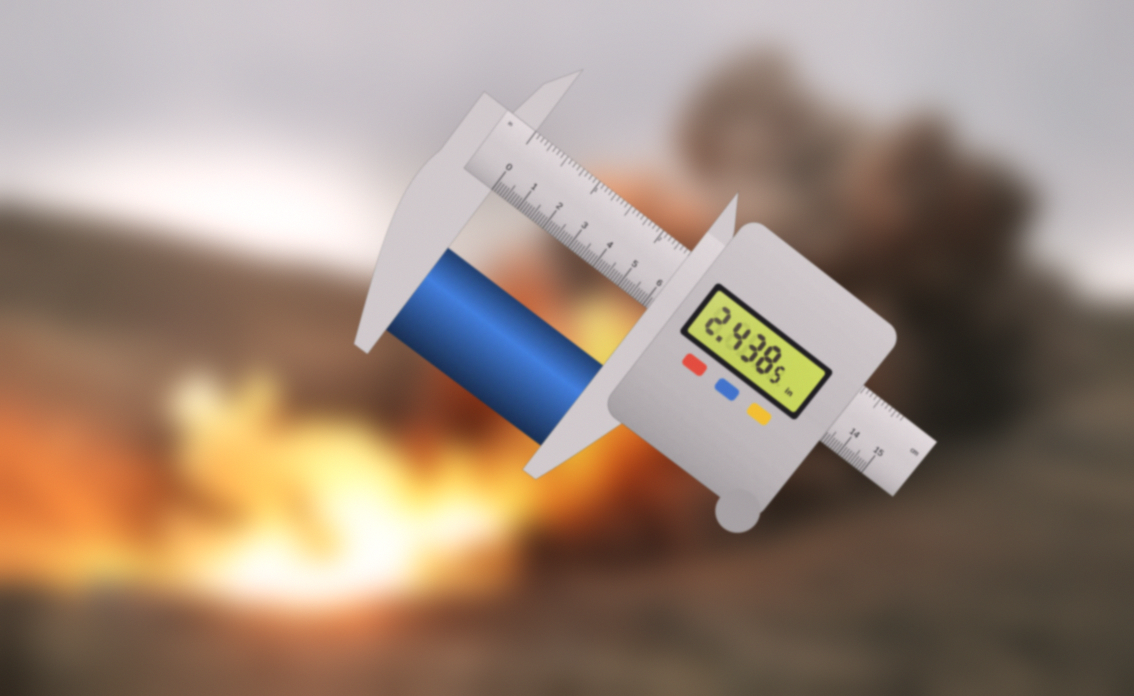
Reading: in 2.4385
